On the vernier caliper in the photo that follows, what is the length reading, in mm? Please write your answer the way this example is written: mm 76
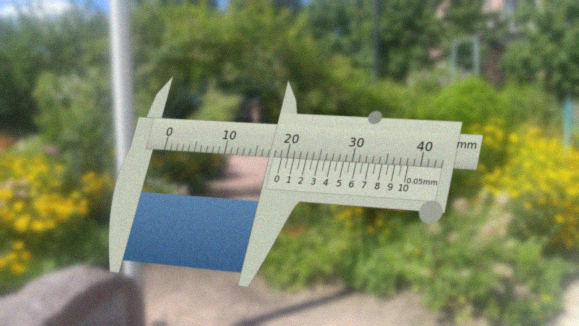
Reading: mm 19.2
